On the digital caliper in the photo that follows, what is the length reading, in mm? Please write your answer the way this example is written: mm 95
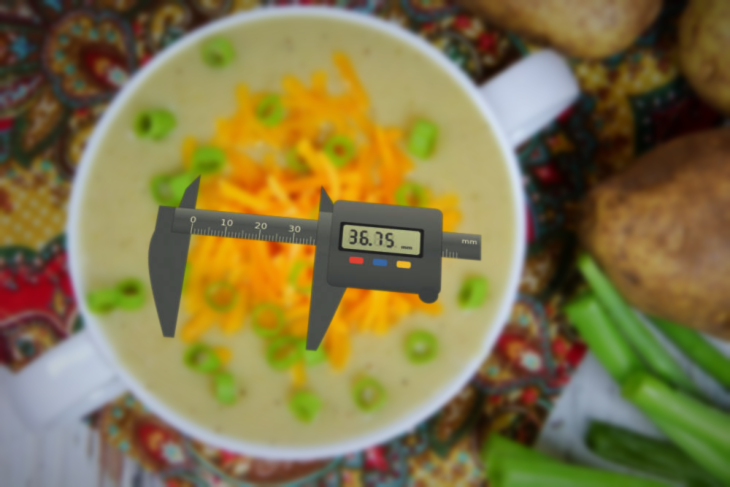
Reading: mm 36.75
